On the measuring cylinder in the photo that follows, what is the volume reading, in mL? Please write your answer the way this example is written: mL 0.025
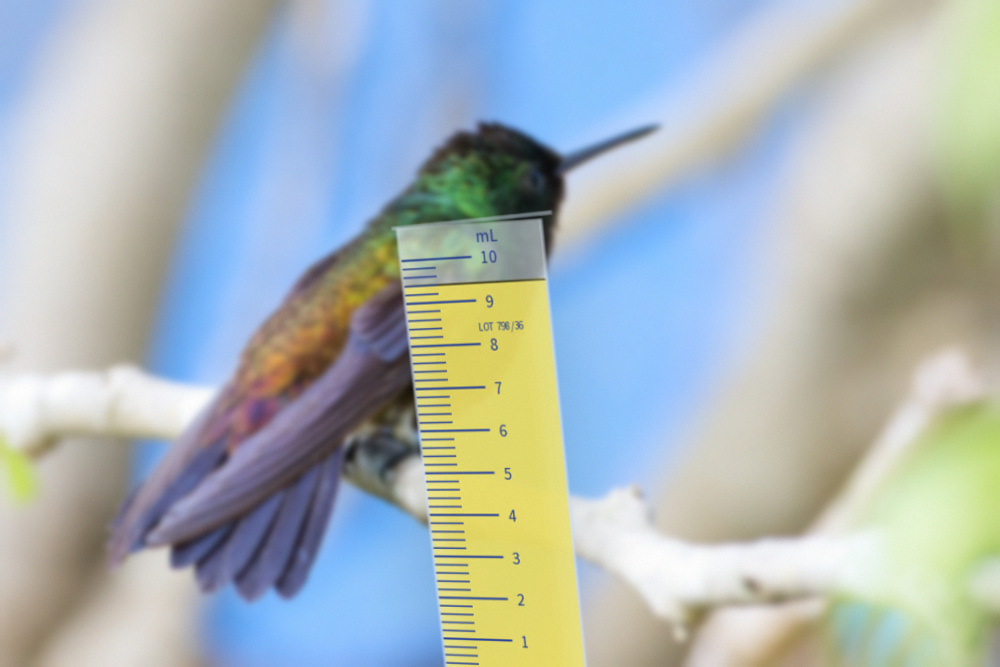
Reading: mL 9.4
